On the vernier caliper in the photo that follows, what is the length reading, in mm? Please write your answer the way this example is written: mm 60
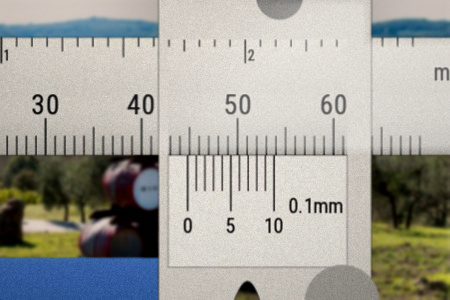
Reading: mm 44.8
